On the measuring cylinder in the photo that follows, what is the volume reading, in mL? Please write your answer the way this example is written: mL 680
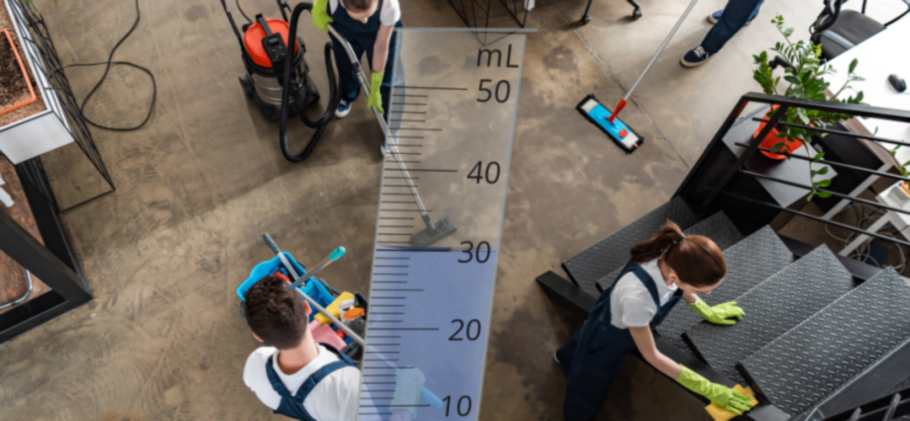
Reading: mL 30
